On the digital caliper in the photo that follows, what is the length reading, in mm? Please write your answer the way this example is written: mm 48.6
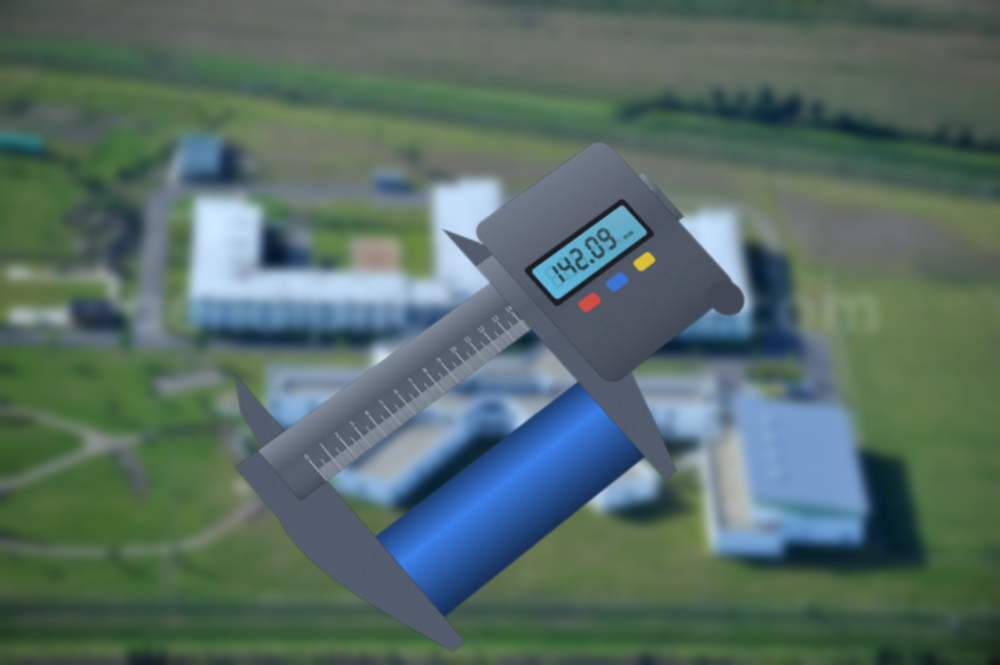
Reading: mm 142.09
